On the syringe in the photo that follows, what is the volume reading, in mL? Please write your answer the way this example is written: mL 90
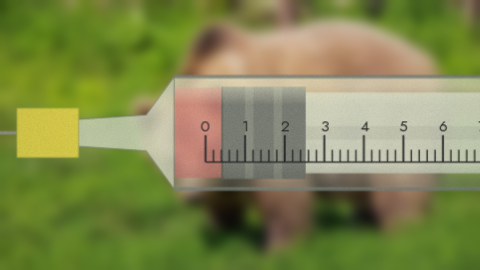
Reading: mL 0.4
